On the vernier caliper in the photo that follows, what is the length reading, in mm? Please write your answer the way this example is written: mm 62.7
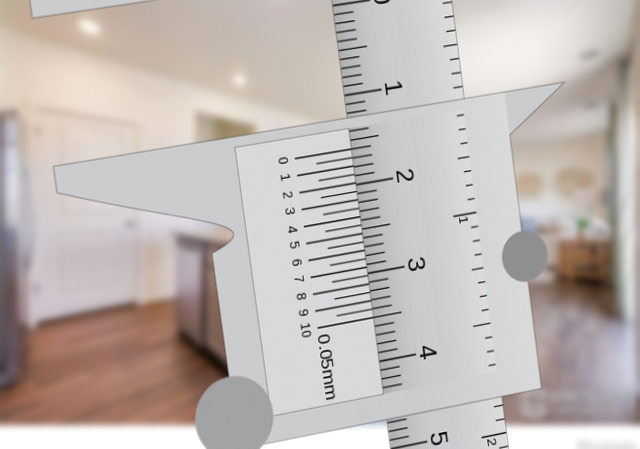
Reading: mm 16.0
